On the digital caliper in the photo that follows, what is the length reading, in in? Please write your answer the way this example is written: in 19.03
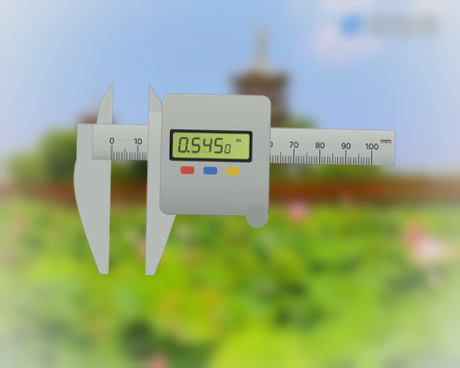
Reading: in 0.5450
